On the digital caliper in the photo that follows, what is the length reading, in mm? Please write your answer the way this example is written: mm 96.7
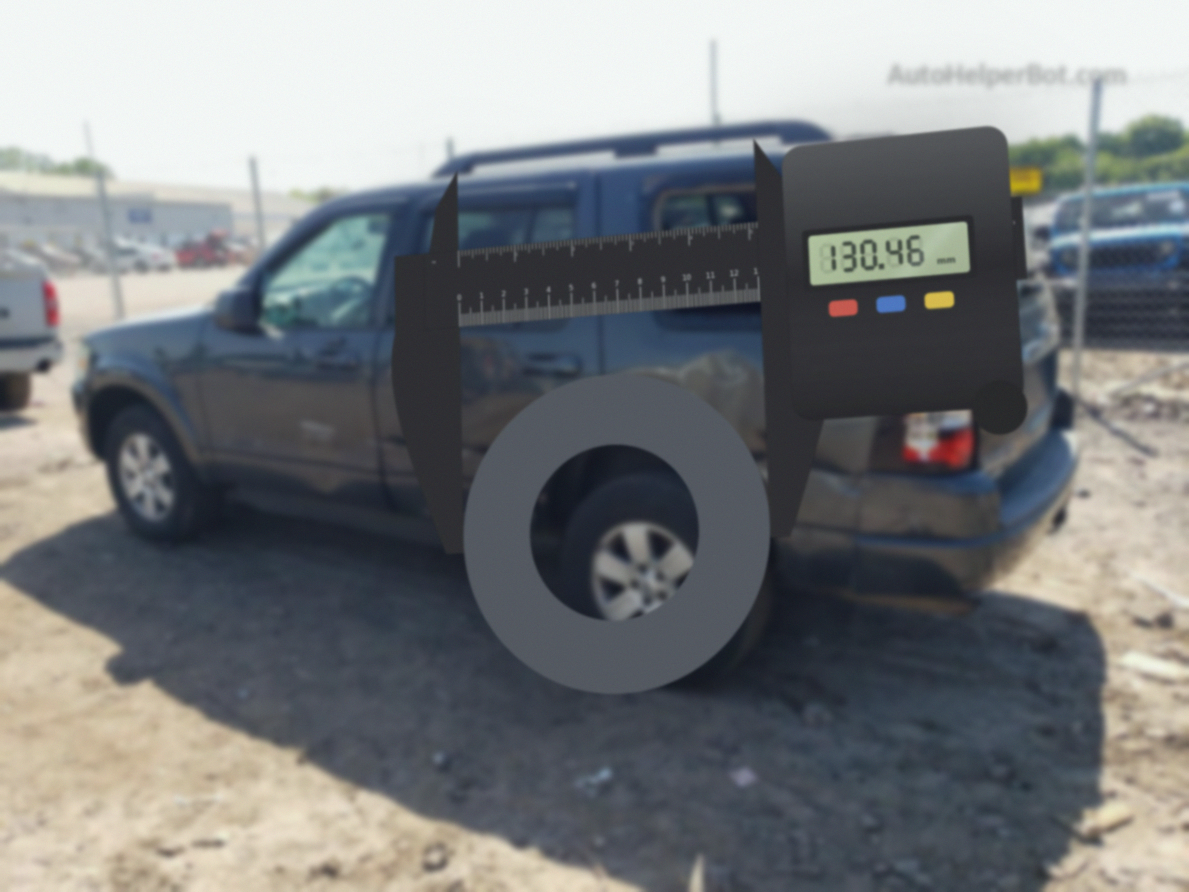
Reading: mm 130.46
